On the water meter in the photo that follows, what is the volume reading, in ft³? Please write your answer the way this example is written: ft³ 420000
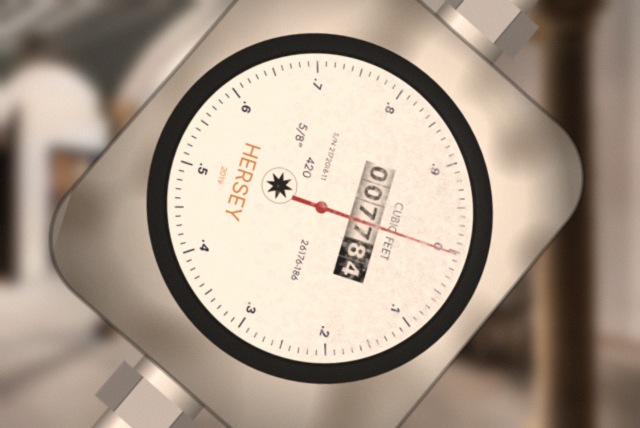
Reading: ft³ 7784.00
